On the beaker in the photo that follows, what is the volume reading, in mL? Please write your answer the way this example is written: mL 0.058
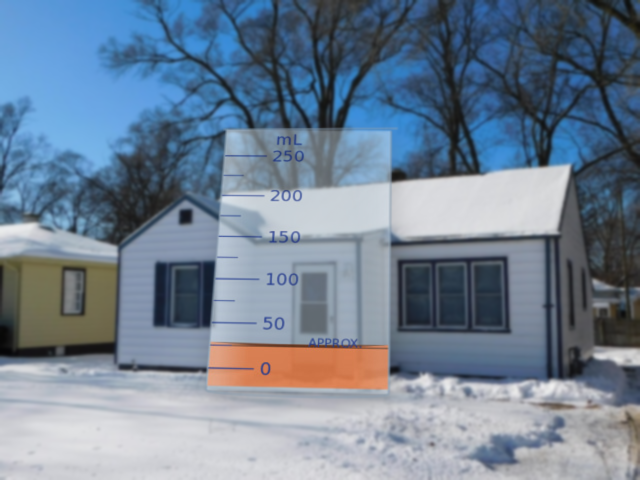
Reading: mL 25
